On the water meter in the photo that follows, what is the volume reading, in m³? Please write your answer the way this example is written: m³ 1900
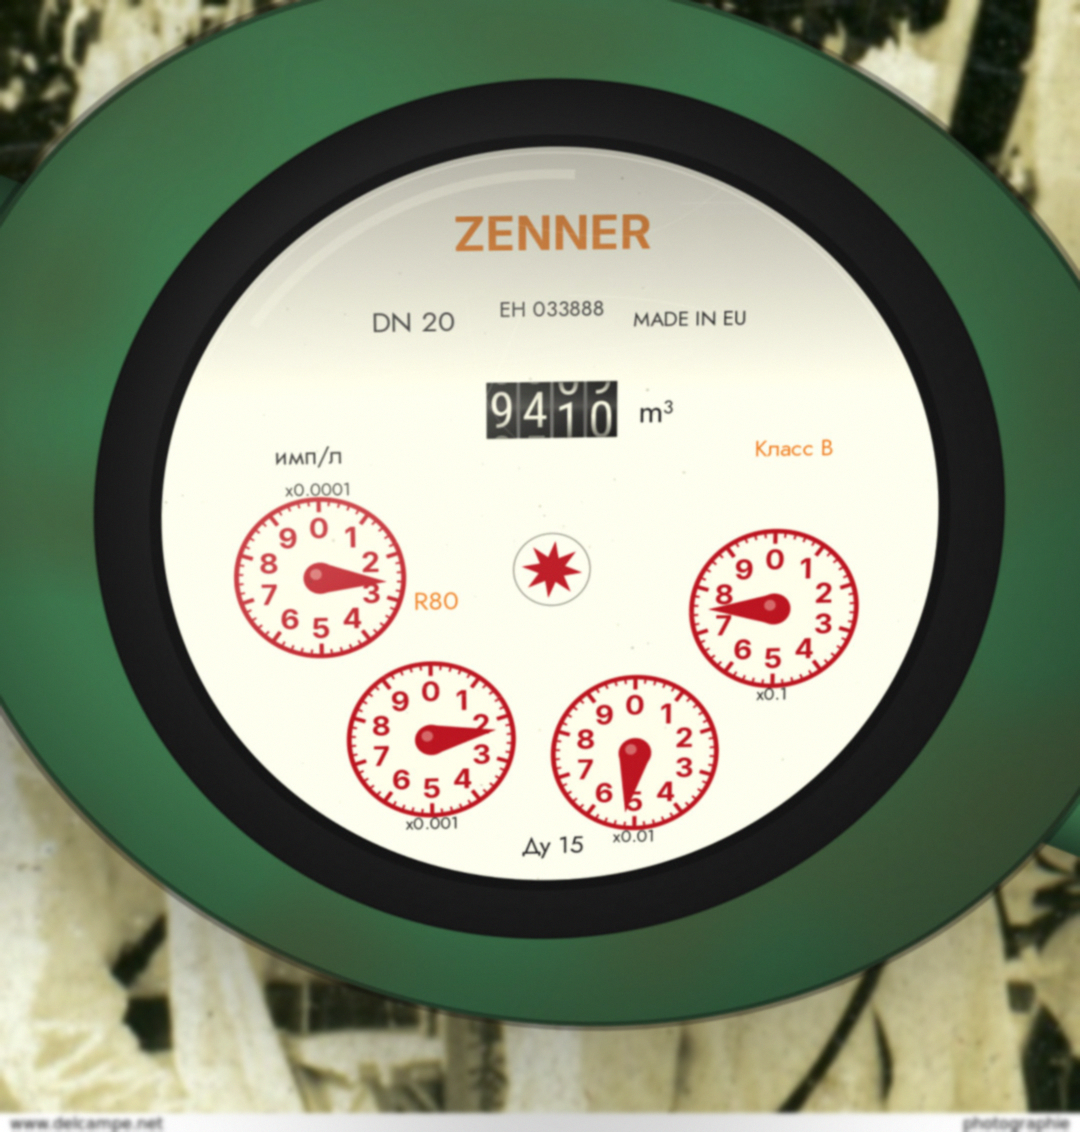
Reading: m³ 9409.7522
